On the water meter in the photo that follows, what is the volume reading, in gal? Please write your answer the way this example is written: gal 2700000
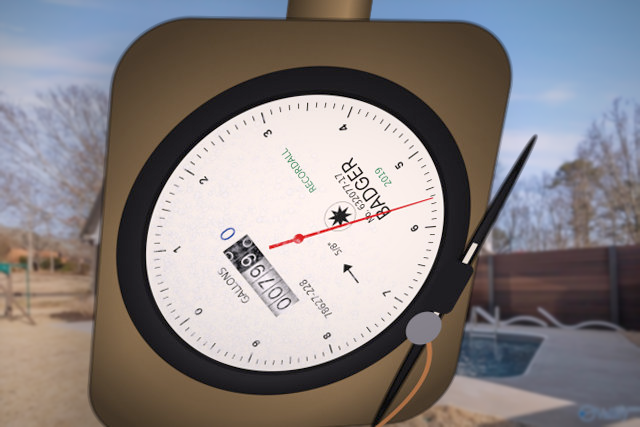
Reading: gal 79985.6
